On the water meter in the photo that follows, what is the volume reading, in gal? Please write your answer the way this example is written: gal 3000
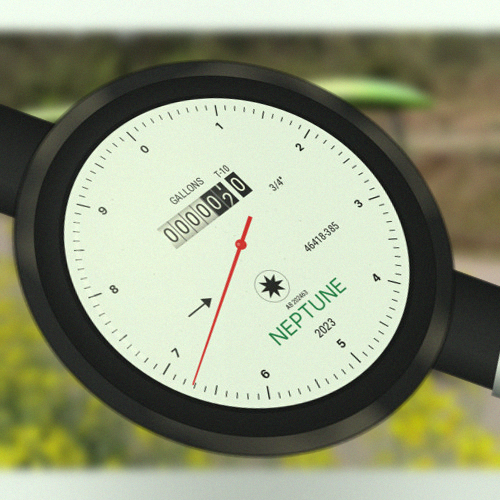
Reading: gal 16.7
